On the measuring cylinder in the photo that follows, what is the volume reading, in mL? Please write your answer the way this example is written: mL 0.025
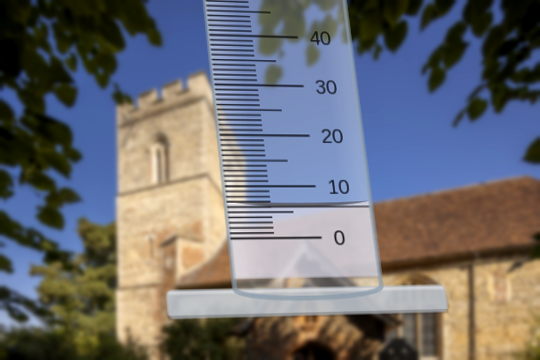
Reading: mL 6
